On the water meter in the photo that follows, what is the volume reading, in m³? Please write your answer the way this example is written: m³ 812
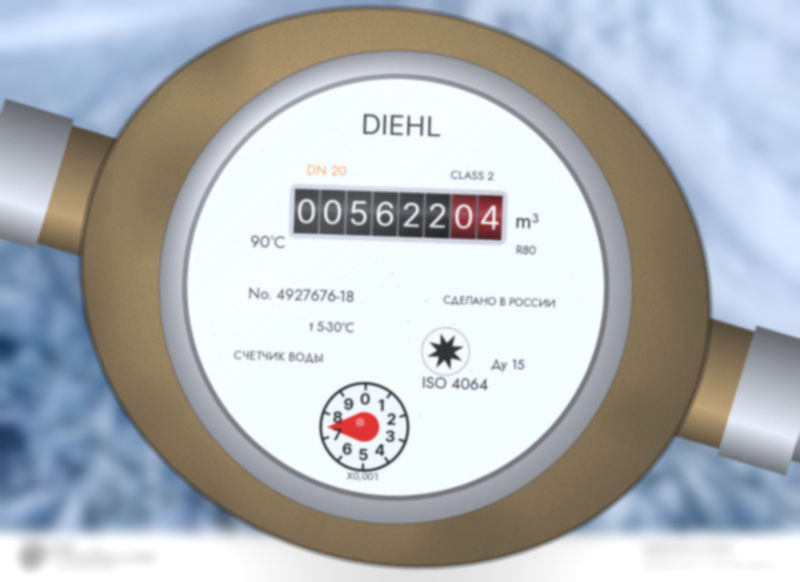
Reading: m³ 5622.047
